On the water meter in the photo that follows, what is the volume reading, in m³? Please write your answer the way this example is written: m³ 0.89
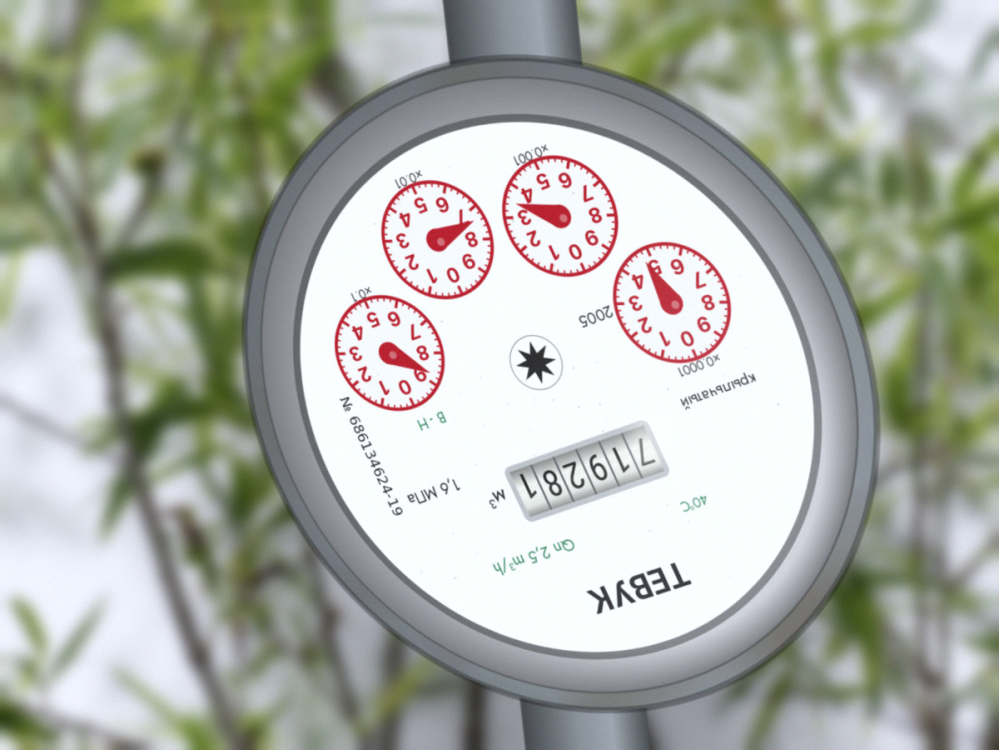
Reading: m³ 719280.8734
